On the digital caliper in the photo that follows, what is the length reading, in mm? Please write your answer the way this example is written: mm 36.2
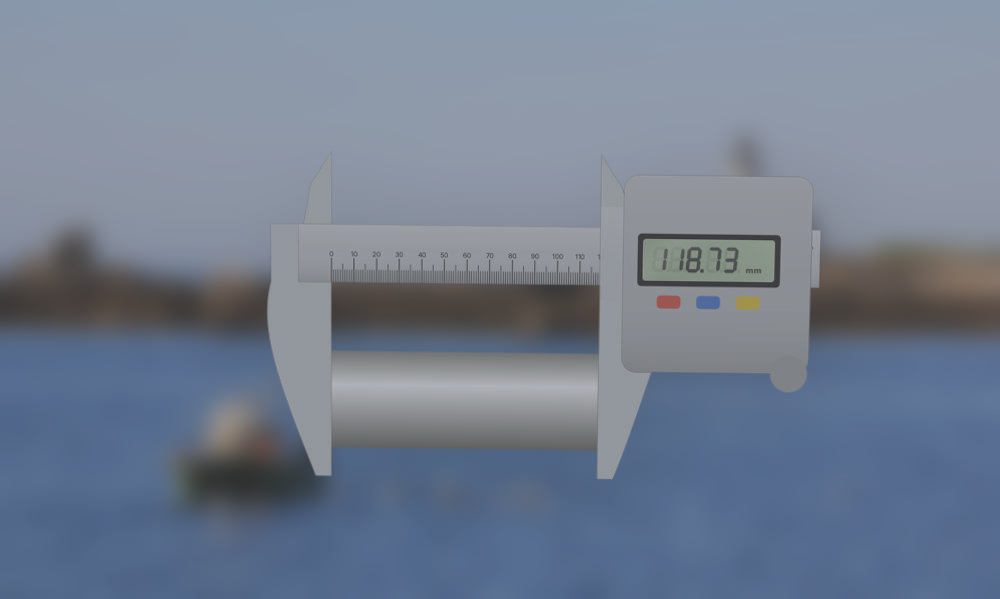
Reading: mm 118.73
